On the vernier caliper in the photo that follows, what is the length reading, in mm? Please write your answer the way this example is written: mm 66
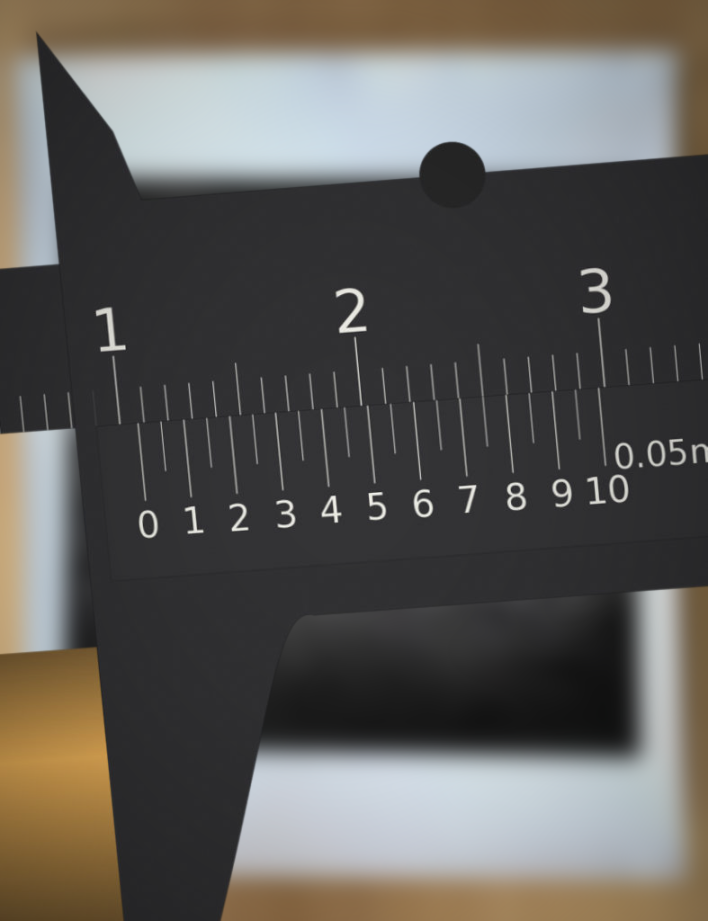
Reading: mm 10.75
